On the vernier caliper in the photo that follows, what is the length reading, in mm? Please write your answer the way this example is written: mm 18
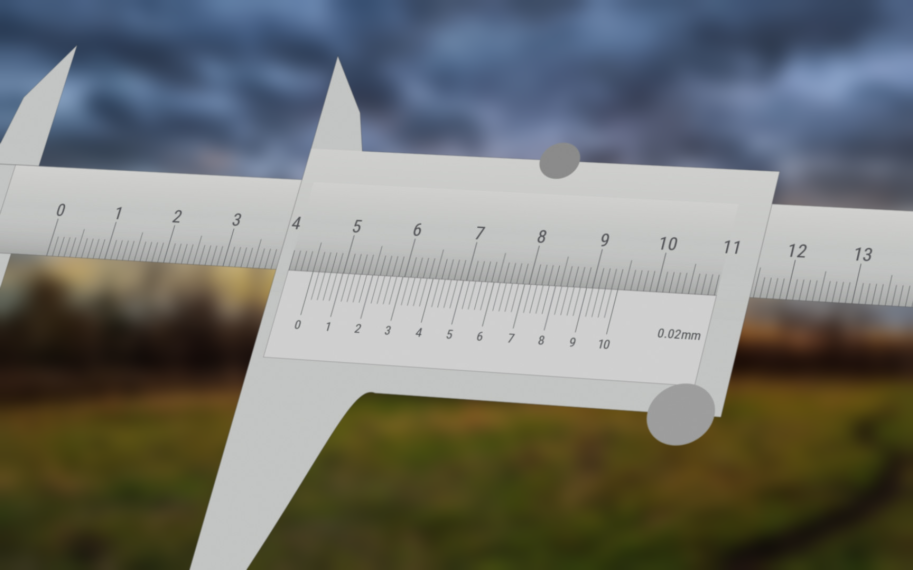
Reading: mm 45.0
